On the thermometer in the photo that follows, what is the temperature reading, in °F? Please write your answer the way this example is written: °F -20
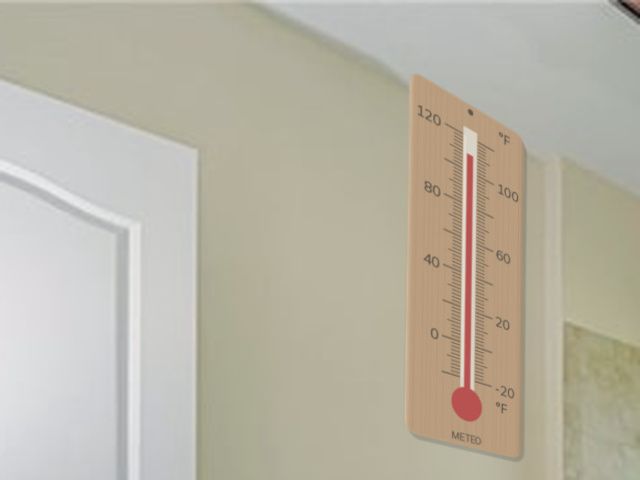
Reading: °F 110
